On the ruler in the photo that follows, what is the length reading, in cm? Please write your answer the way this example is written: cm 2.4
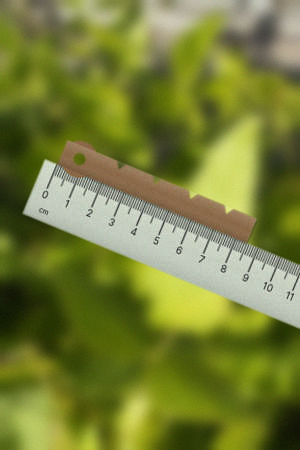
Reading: cm 8.5
